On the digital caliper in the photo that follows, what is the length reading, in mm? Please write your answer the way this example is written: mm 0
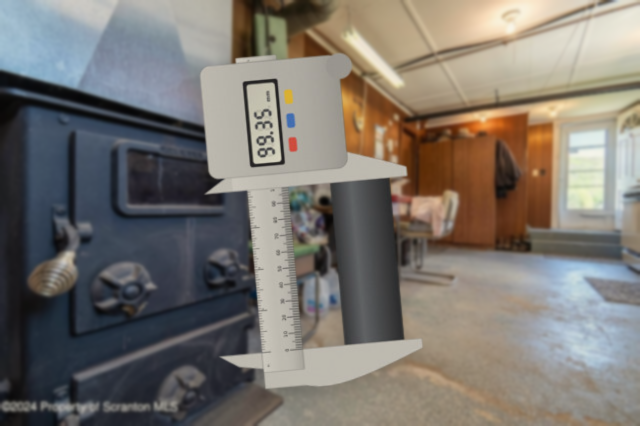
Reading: mm 99.35
